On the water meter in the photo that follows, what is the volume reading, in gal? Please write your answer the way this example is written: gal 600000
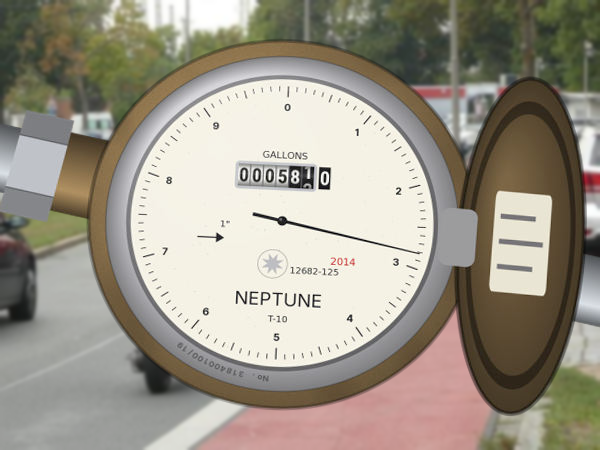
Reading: gal 5812.8
